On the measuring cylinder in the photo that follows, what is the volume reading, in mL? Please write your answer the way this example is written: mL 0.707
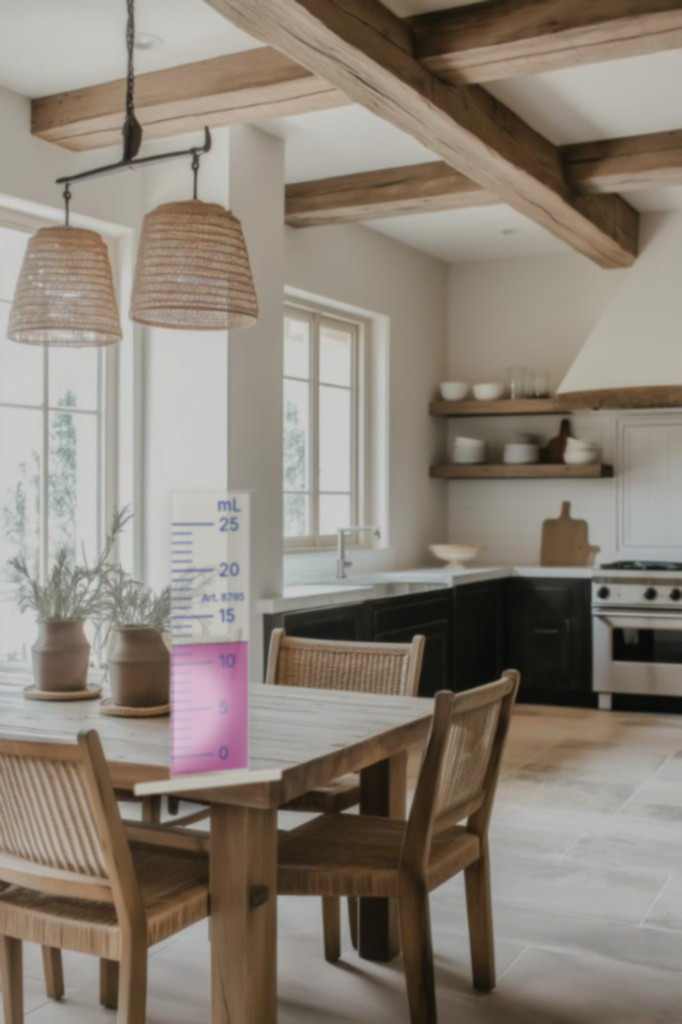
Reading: mL 12
